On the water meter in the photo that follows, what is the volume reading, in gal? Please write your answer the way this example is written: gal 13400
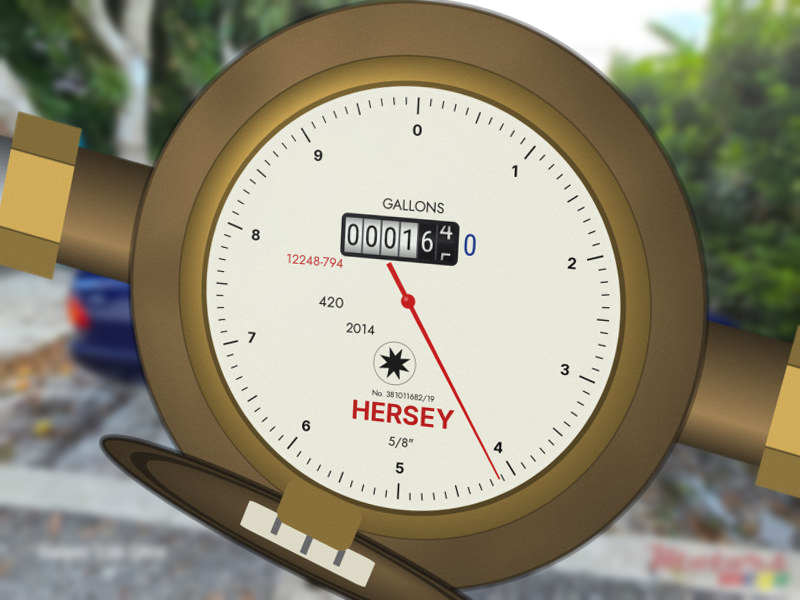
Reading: gal 1644.1
